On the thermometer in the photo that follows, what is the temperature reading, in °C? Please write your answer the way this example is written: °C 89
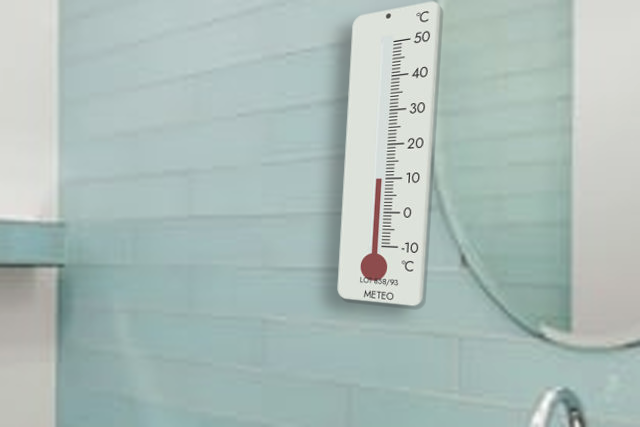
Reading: °C 10
